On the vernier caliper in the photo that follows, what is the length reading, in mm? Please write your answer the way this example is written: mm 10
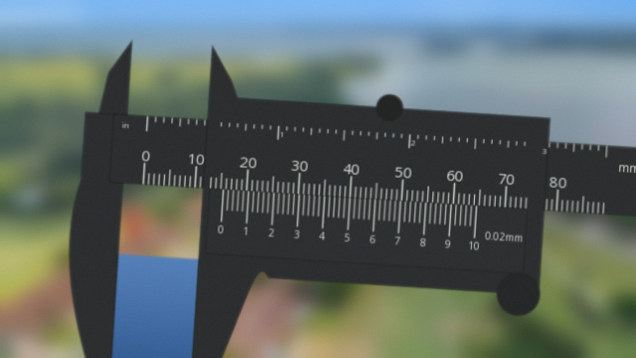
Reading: mm 15.5
